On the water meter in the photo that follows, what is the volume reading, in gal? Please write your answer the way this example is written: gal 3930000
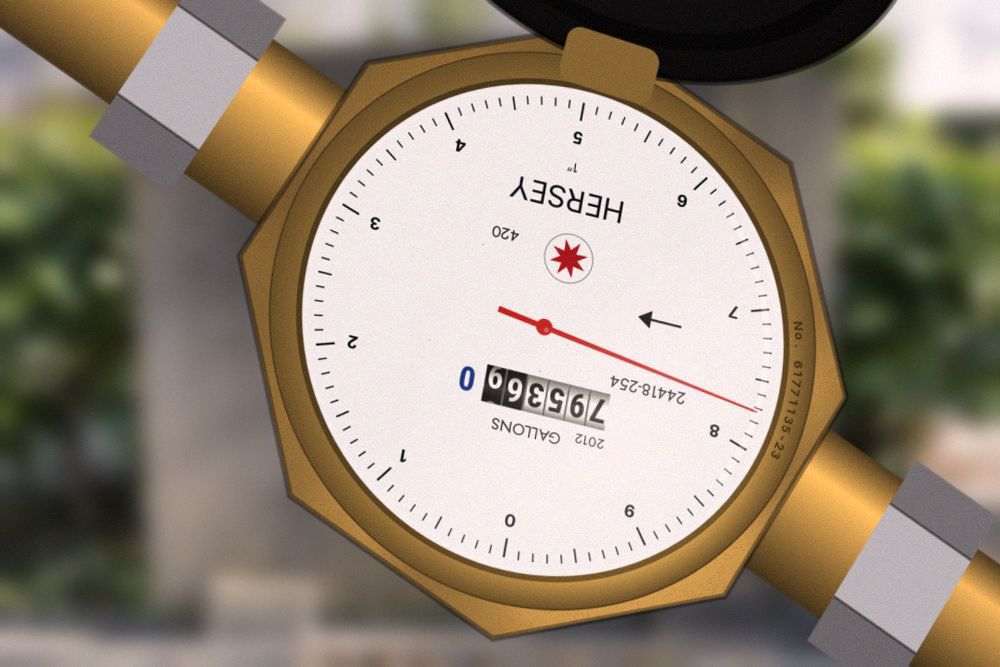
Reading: gal 7953687.7
